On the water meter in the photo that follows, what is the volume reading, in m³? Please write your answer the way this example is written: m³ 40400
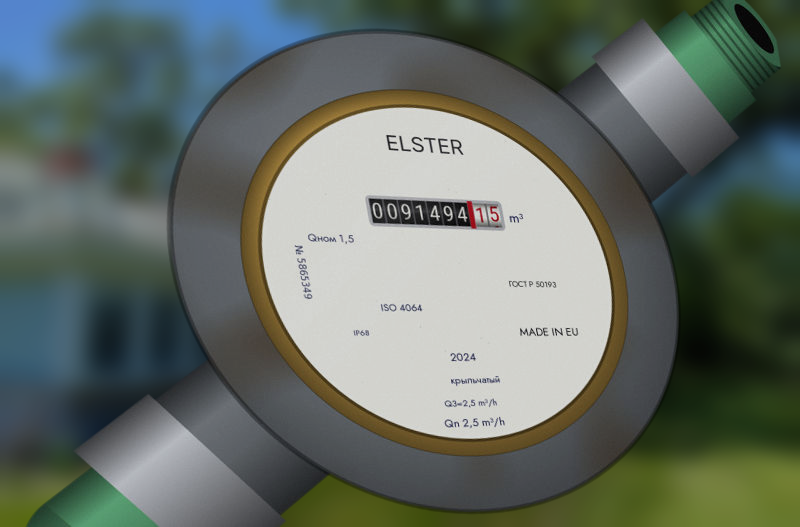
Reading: m³ 91494.15
